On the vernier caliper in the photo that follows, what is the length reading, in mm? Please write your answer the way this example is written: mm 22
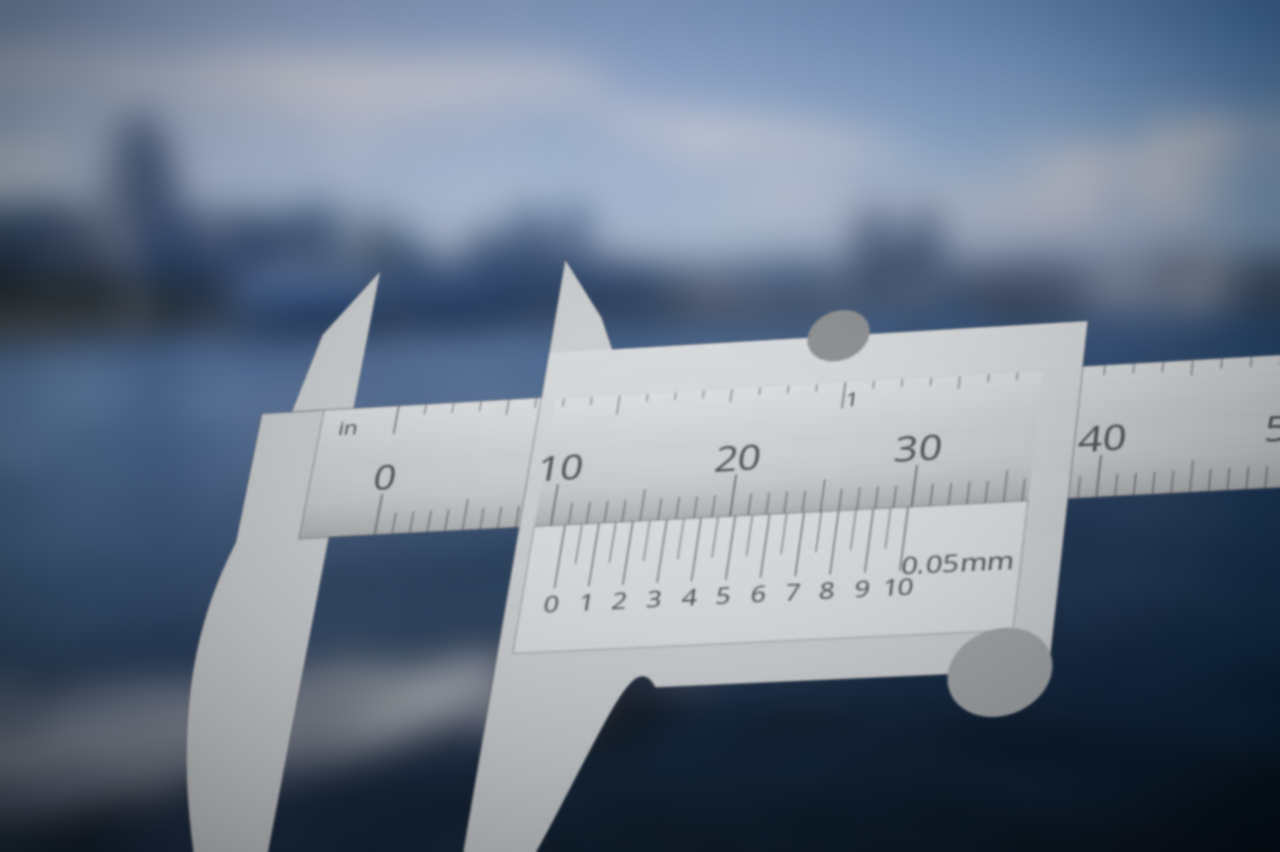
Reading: mm 10.8
